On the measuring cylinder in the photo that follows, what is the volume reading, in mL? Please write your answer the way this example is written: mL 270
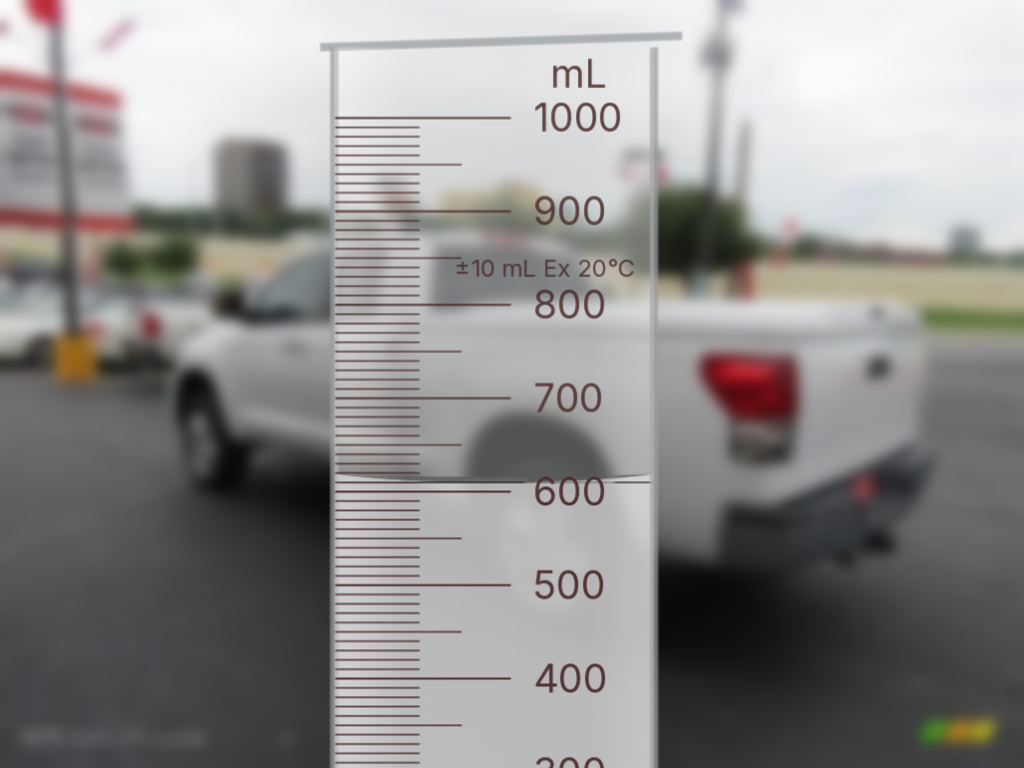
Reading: mL 610
